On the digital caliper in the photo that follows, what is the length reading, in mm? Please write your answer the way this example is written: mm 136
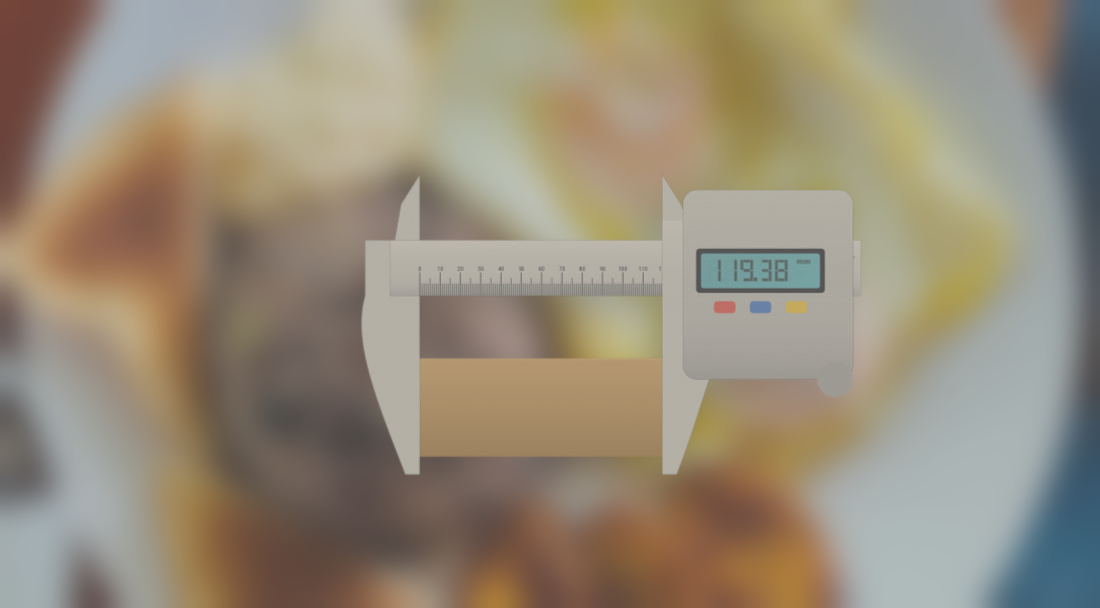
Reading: mm 119.38
